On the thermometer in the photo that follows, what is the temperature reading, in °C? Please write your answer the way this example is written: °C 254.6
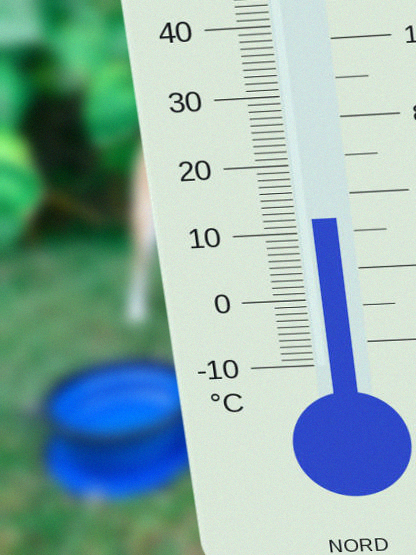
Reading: °C 12
